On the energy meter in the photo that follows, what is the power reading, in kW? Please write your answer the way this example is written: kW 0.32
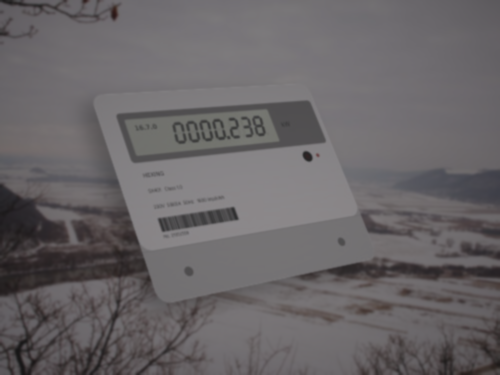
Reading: kW 0.238
